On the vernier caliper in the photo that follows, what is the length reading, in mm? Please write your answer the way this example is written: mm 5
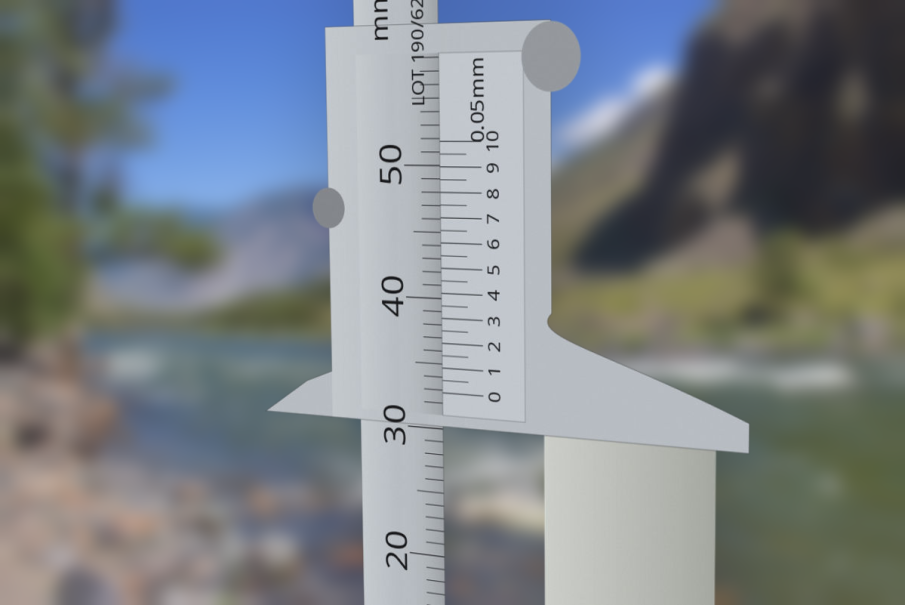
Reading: mm 32.8
